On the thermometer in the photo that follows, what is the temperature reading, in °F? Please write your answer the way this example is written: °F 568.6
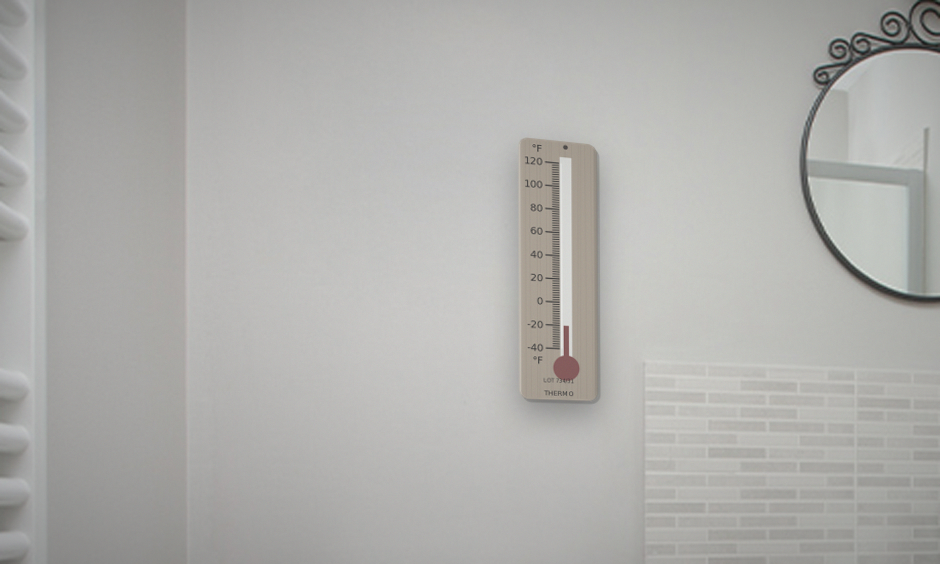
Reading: °F -20
